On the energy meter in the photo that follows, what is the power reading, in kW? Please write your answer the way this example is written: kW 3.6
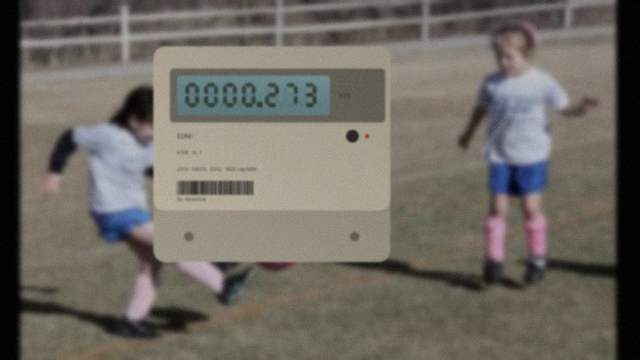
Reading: kW 0.273
